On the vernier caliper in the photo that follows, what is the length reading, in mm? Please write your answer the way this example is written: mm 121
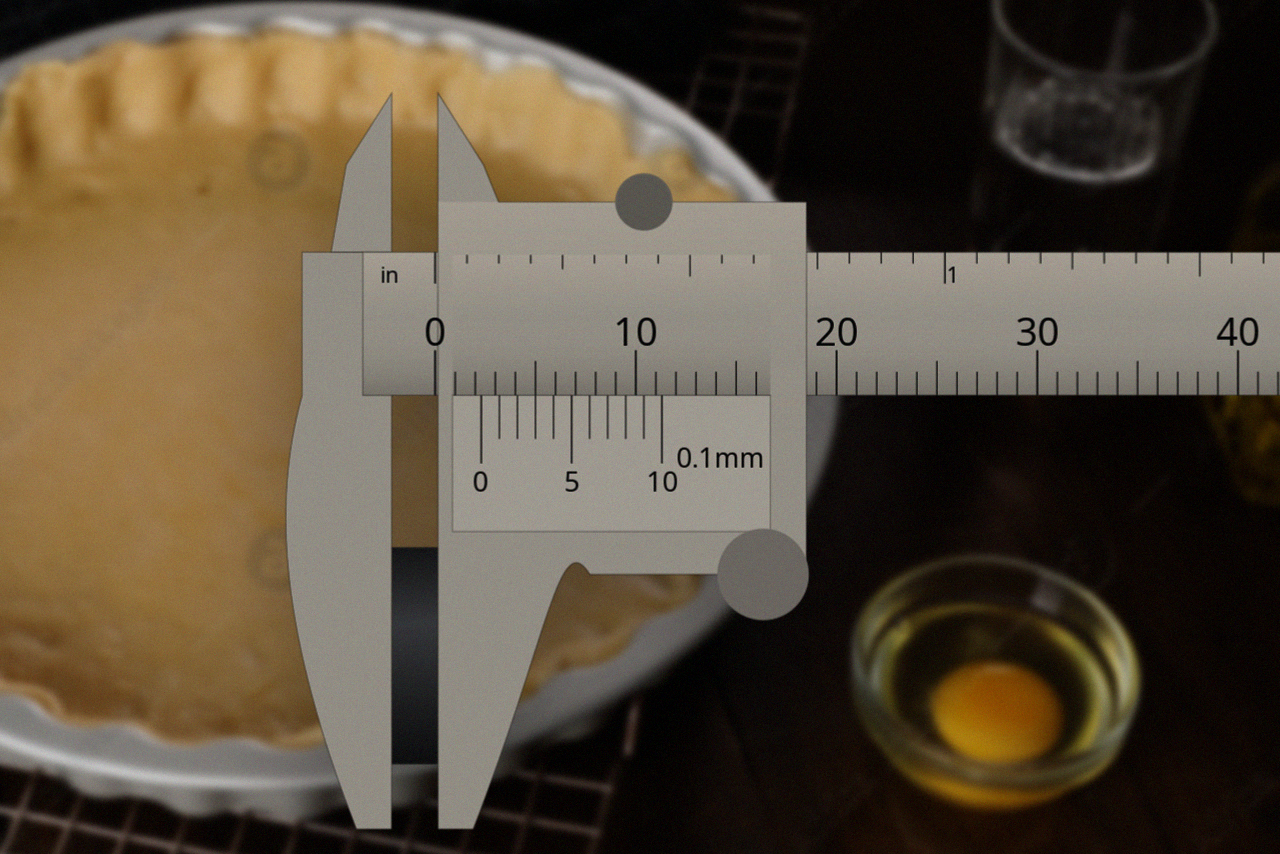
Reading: mm 2.3
